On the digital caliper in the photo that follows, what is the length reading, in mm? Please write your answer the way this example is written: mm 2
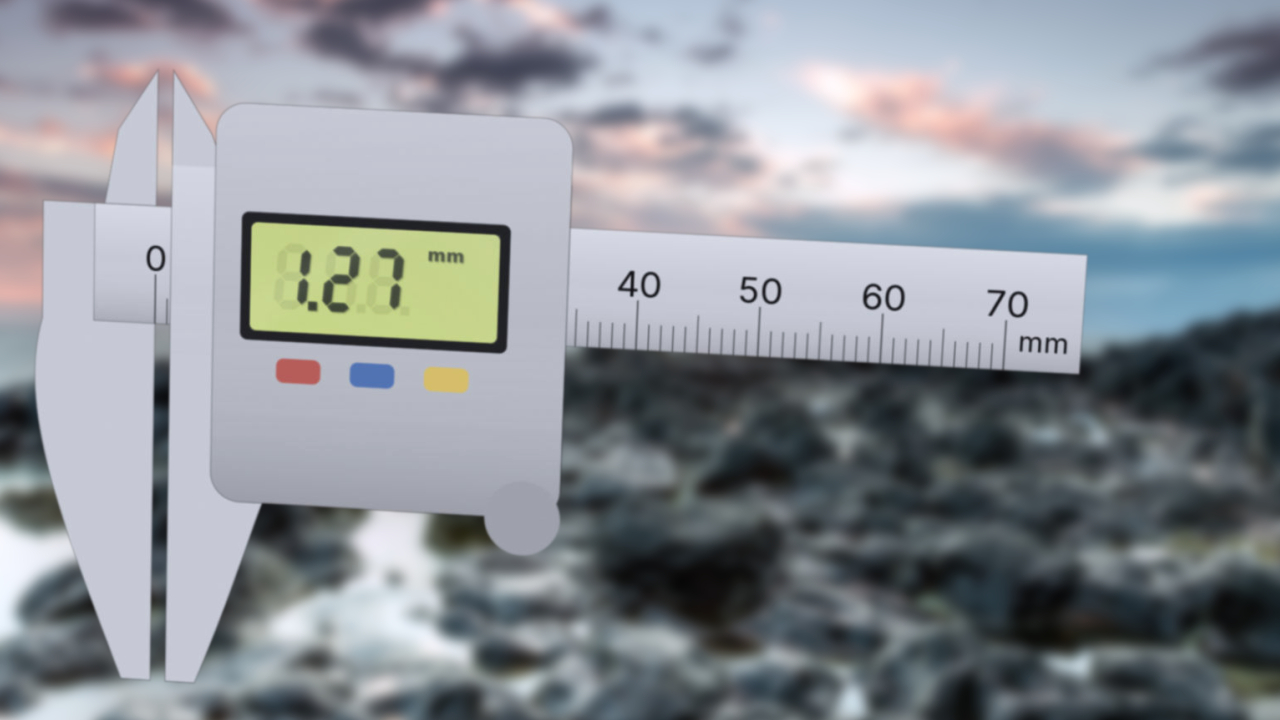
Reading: mm 1.27
